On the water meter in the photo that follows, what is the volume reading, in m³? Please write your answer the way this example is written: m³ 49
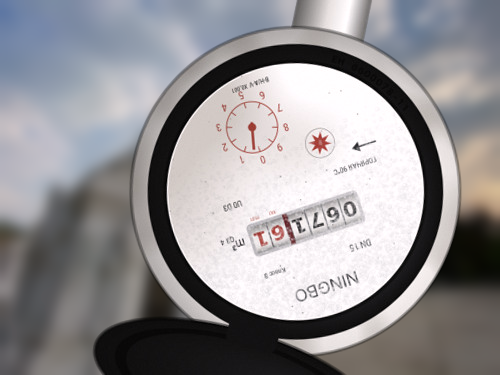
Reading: m³ 671.610
